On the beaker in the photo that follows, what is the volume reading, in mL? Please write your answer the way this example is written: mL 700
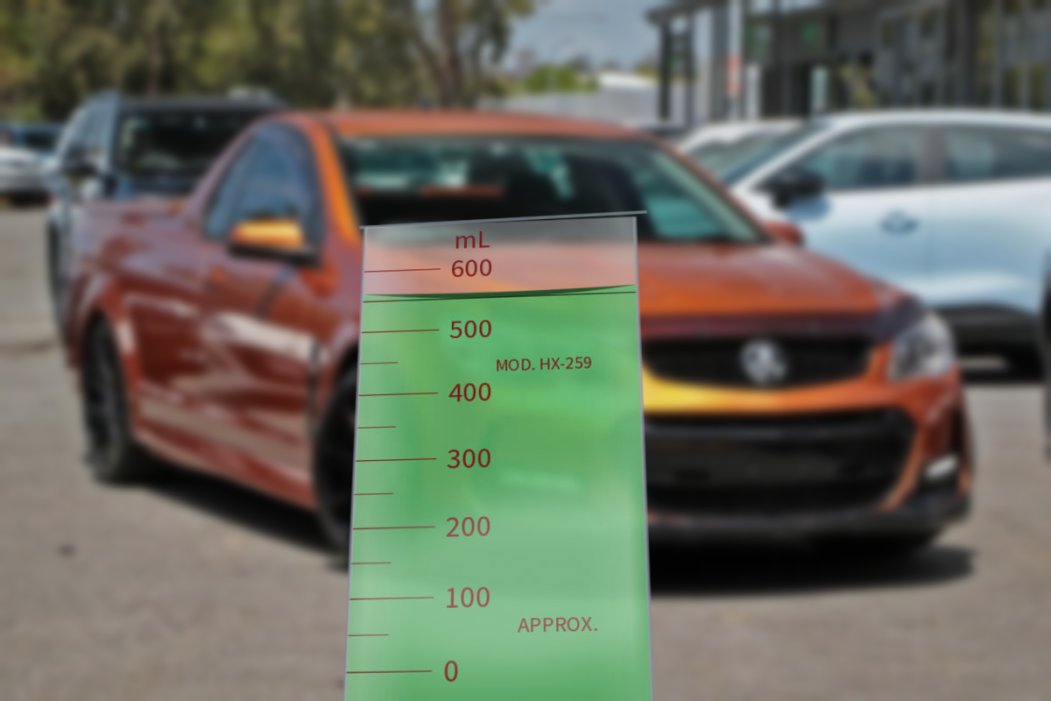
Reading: mL 550
